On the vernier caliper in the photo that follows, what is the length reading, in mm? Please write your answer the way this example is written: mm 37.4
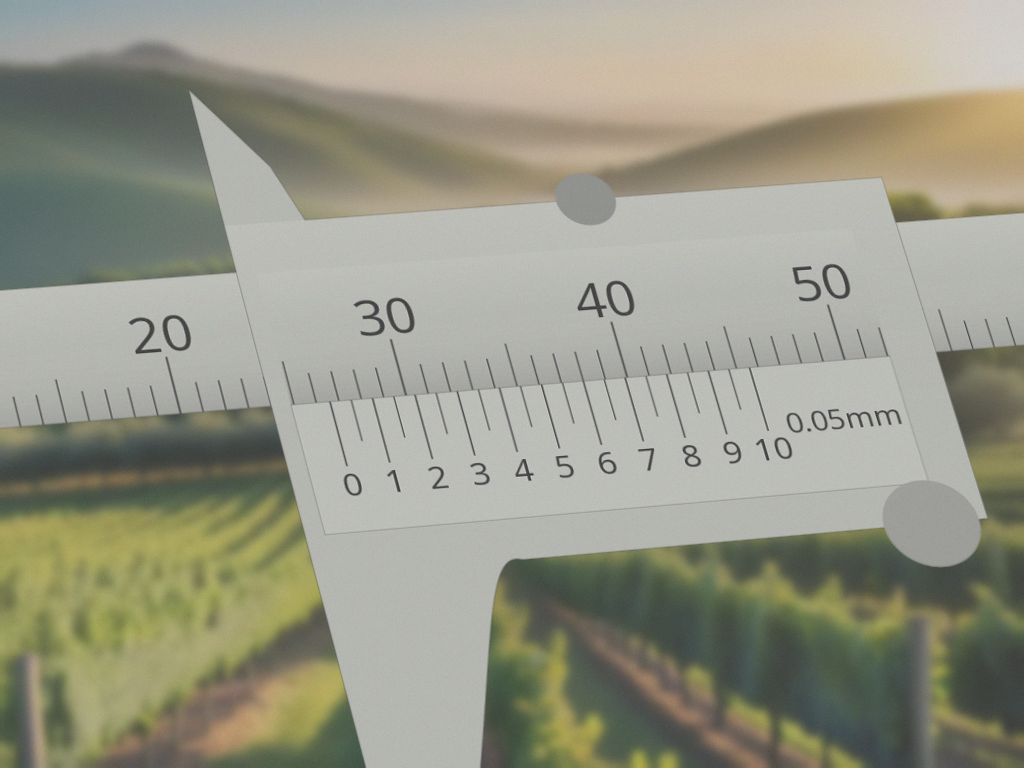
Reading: mm 26.60
